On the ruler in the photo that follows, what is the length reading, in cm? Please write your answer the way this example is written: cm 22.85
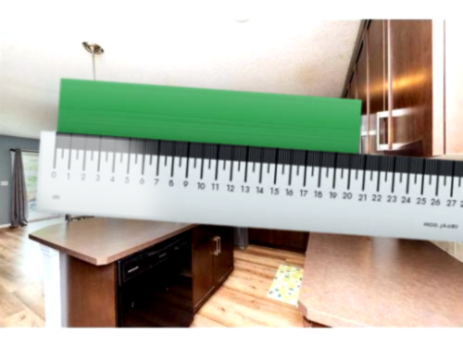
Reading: cm 20.5
